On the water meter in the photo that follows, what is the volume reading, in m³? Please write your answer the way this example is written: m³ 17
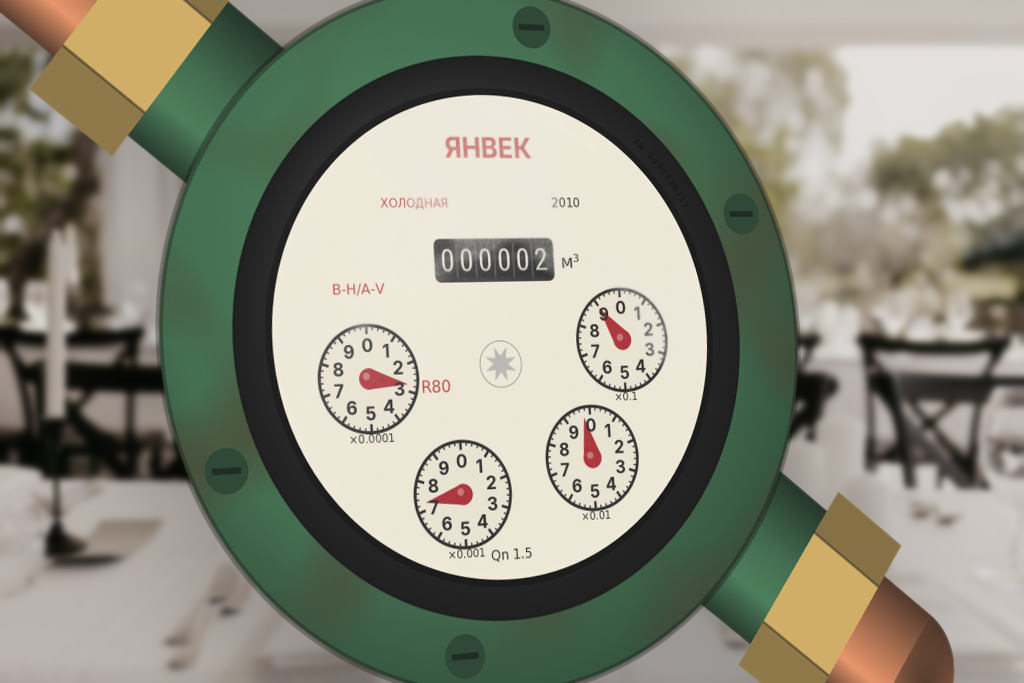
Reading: m³ 2.8972
